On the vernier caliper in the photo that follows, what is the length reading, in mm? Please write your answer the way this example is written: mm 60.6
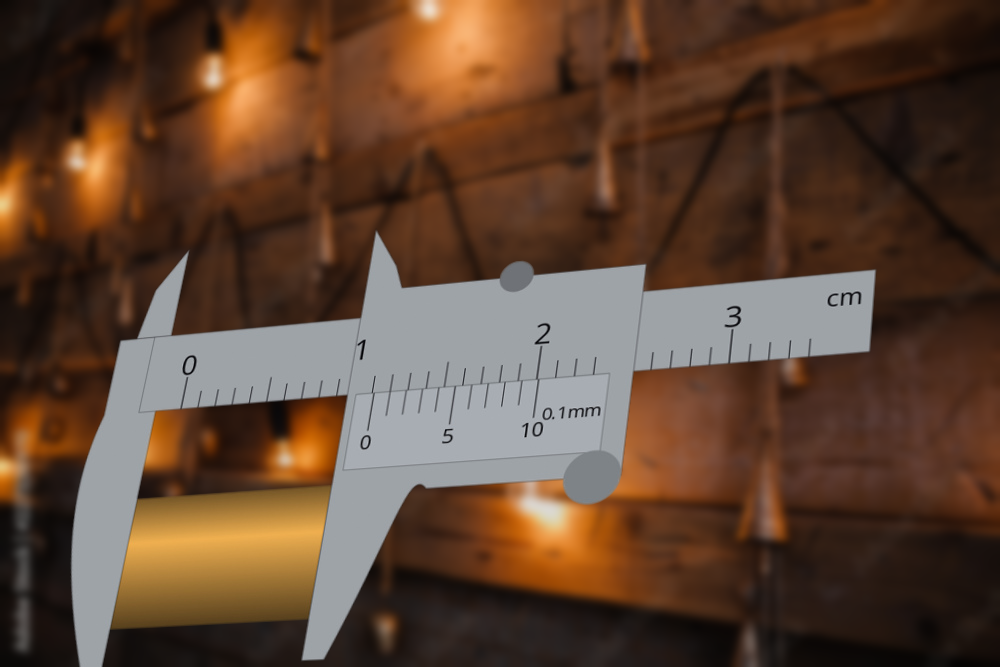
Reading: mm 11.1
